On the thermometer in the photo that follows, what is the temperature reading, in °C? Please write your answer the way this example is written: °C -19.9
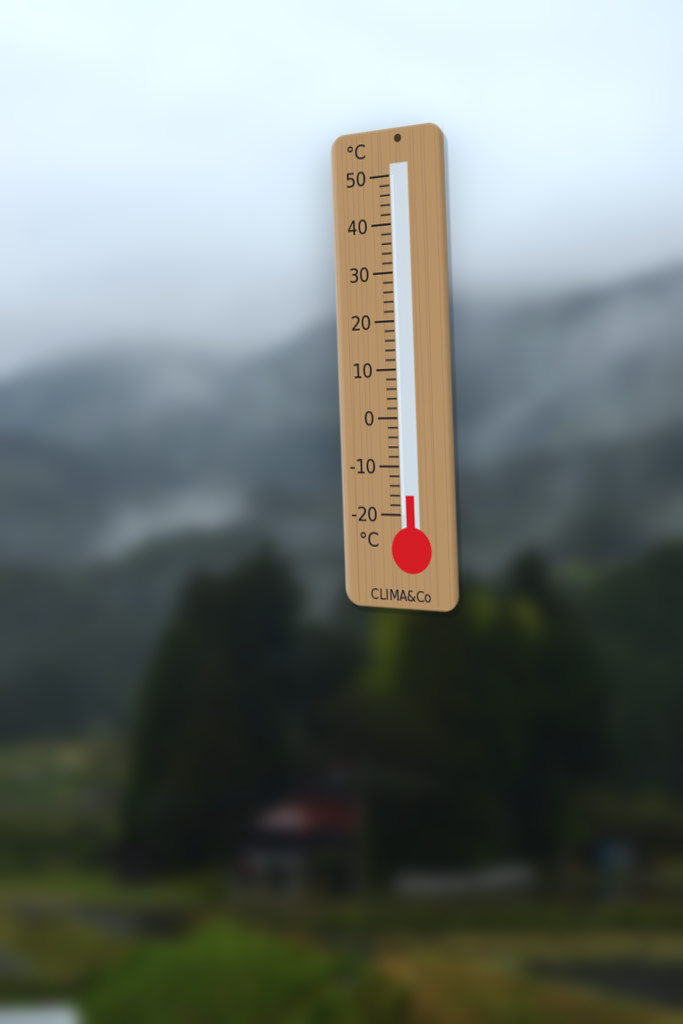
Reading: °C -16
